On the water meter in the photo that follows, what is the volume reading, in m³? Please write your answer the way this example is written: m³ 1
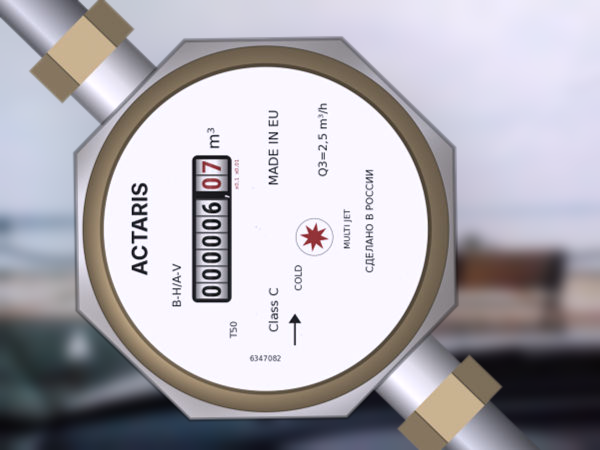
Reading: m³ 6.07
